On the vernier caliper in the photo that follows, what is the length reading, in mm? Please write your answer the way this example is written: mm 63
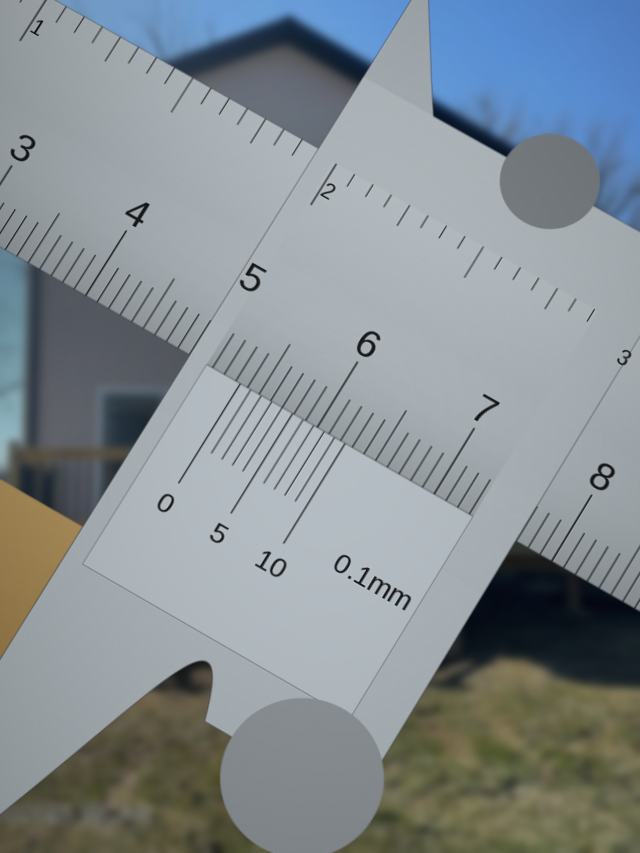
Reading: mm 53.4
